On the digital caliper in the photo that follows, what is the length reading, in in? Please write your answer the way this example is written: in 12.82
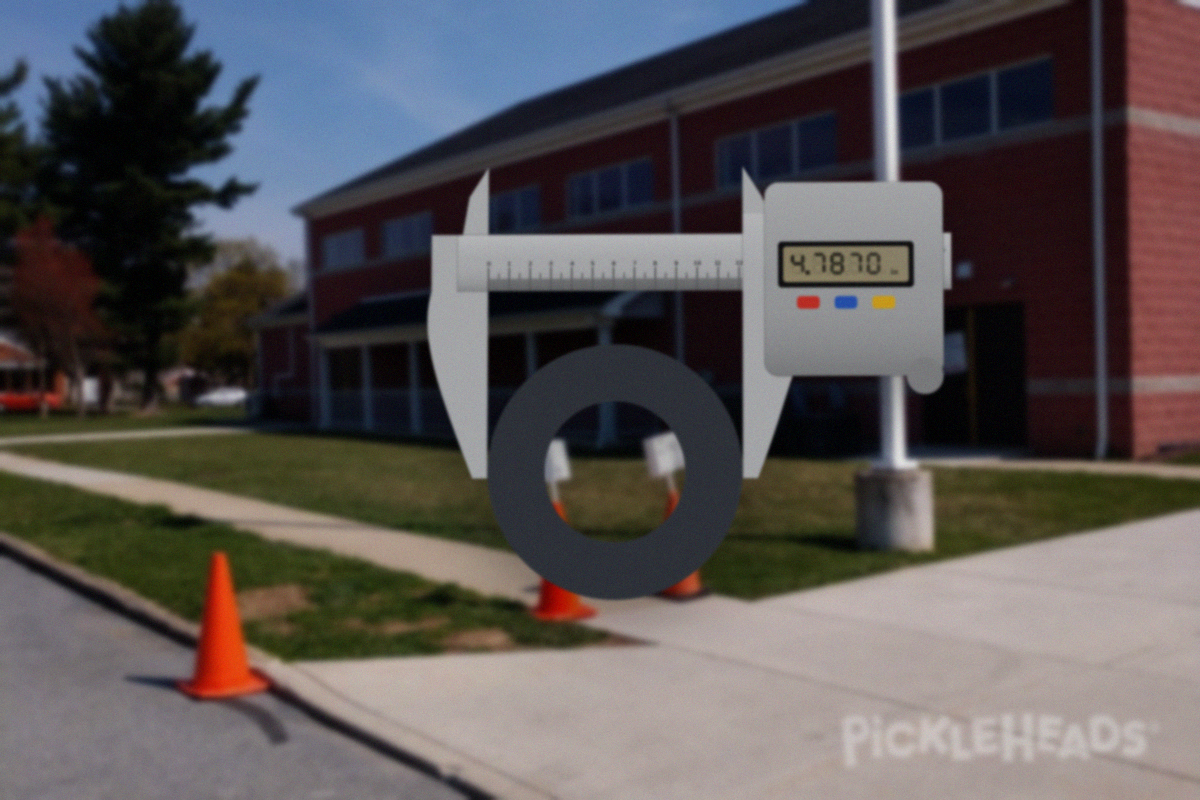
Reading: in 4.7870
